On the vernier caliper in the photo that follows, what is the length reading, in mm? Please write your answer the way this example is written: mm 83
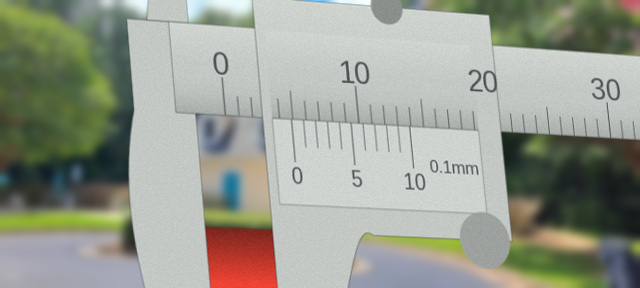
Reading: mm 4.9
